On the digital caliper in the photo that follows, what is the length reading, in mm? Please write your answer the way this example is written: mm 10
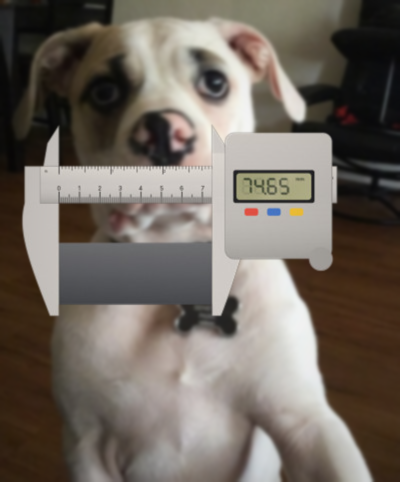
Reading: mm 74.65
